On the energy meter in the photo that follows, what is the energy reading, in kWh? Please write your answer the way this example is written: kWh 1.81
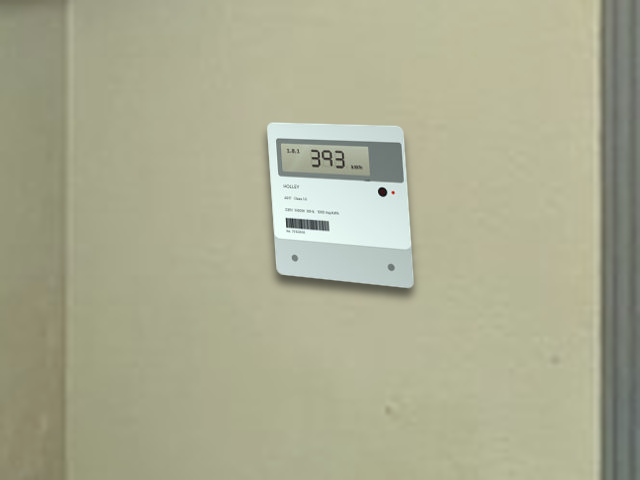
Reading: kWh 393
